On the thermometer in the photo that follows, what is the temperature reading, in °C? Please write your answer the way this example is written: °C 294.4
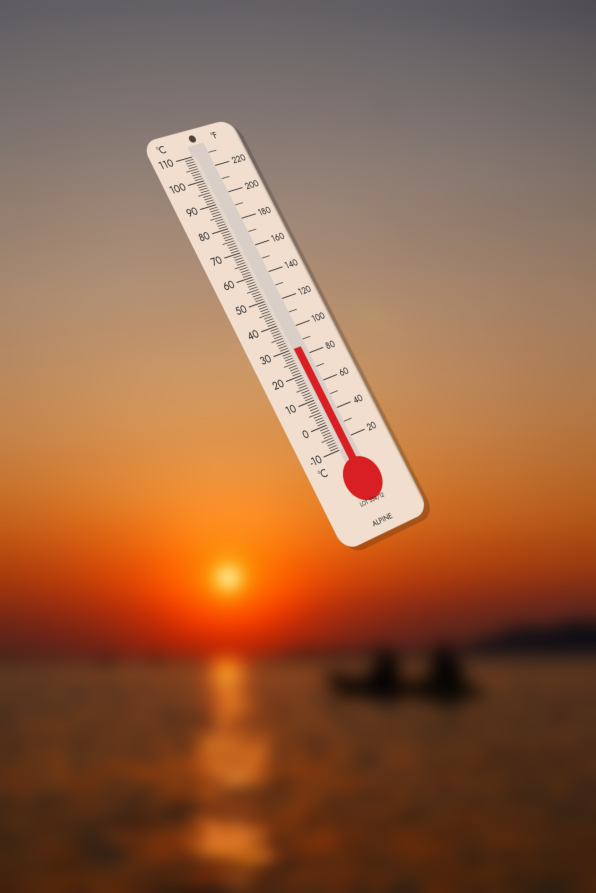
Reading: °C 30
